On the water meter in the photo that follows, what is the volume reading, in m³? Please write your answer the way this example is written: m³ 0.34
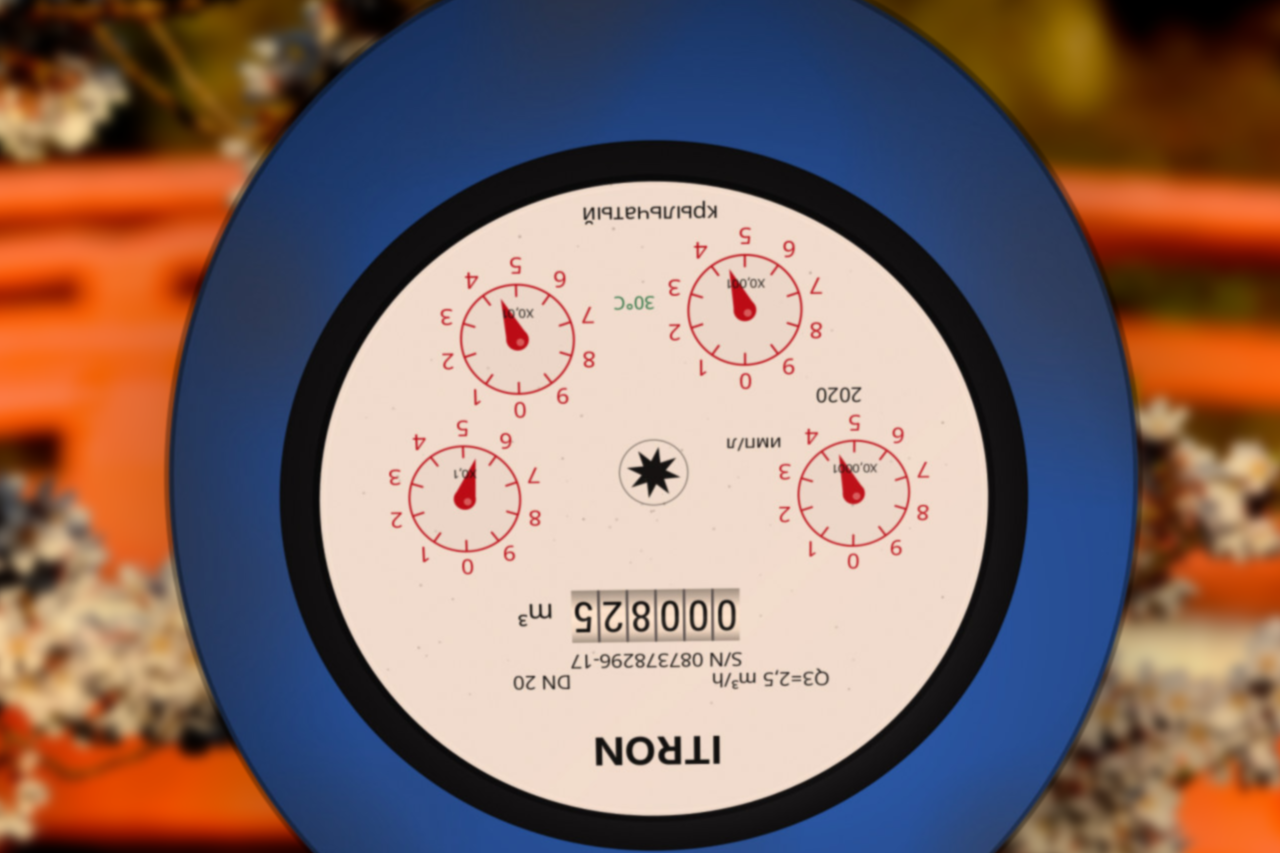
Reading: m³ 825.5444
